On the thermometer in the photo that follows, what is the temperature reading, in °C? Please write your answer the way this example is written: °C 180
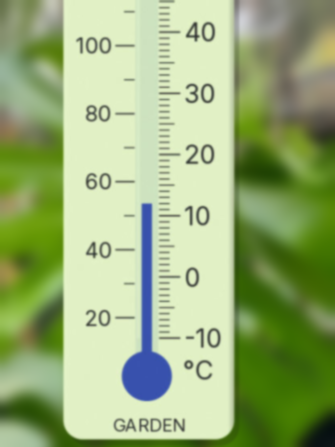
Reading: °C 12
